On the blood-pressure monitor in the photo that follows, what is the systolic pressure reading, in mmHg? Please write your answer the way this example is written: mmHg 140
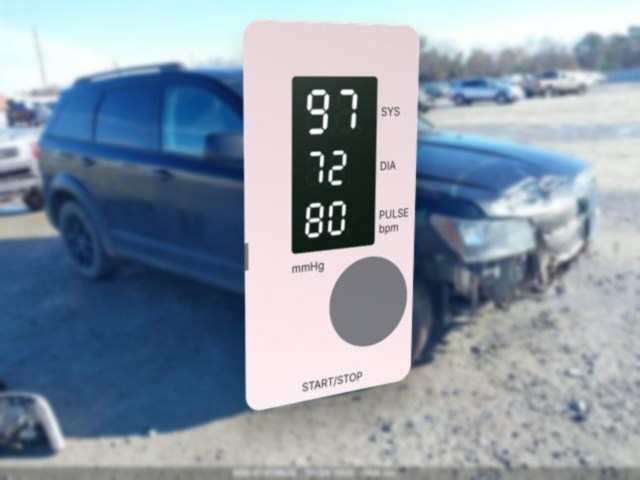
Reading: mmHg 97
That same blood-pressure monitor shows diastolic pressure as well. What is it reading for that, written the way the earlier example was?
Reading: mmHg 72
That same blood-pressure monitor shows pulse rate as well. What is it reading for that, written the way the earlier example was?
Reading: bpm 80
